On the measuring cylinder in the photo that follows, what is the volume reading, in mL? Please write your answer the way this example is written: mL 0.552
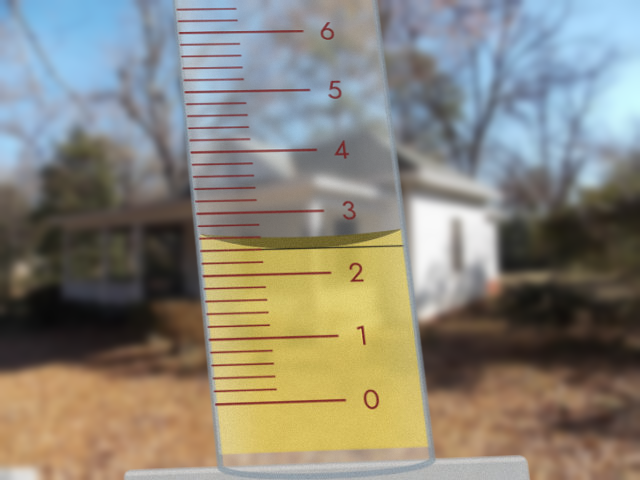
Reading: mL 2.4
